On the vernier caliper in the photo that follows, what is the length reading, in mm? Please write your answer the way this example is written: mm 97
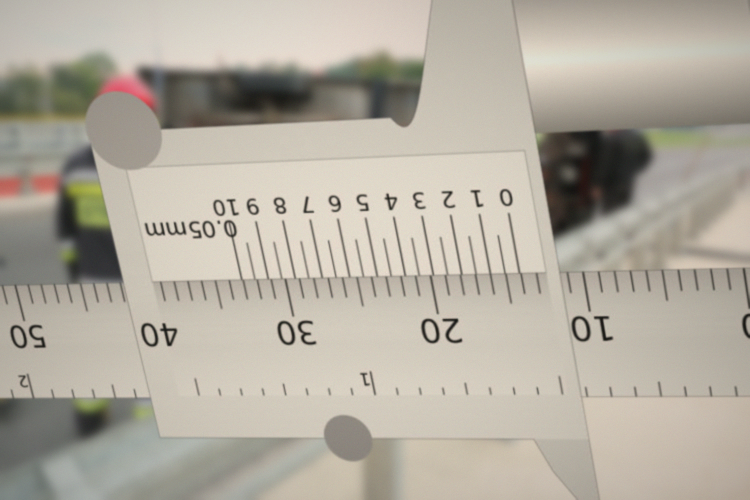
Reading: mm 14.1
